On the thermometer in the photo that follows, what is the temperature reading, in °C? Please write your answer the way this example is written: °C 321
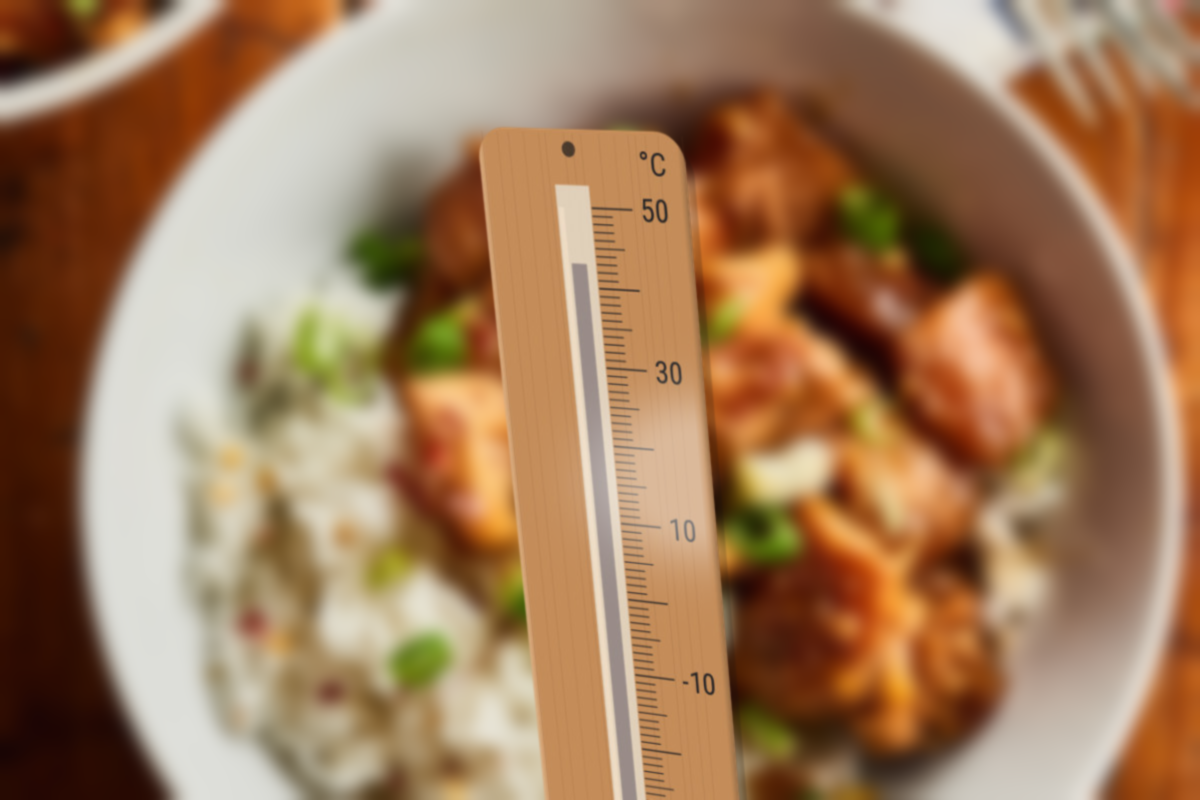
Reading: °C 43
